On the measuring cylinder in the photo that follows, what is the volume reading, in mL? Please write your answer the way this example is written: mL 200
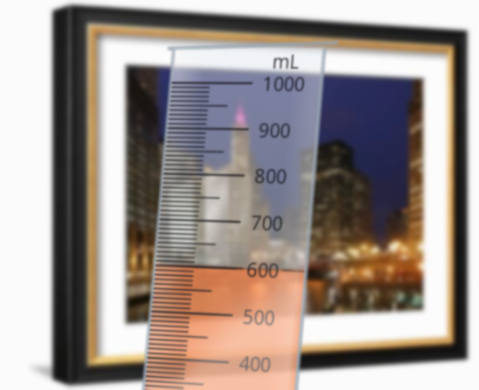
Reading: mL 600
